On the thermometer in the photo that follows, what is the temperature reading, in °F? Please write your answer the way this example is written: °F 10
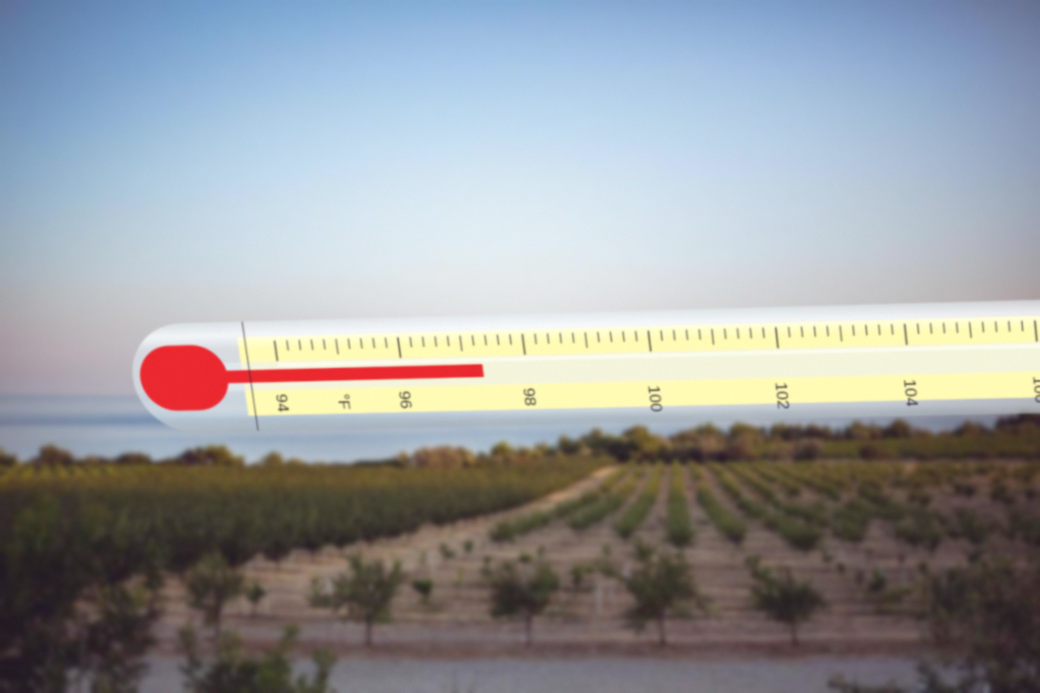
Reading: °F 97.3
